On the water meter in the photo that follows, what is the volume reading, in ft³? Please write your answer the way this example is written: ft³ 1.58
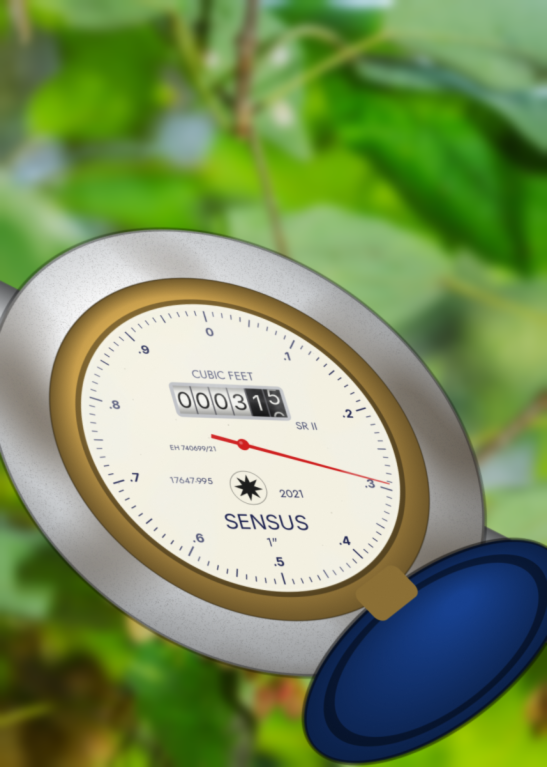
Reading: ft³ 315.29
